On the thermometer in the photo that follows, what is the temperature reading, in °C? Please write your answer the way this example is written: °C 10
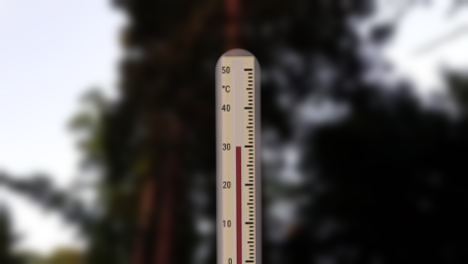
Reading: °C 30
